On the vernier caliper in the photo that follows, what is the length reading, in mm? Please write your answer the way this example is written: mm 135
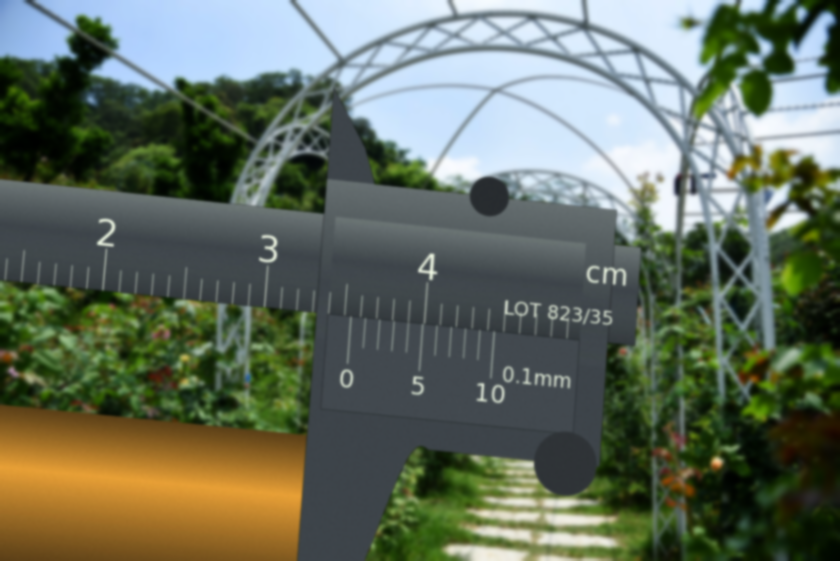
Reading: mm 35.4
